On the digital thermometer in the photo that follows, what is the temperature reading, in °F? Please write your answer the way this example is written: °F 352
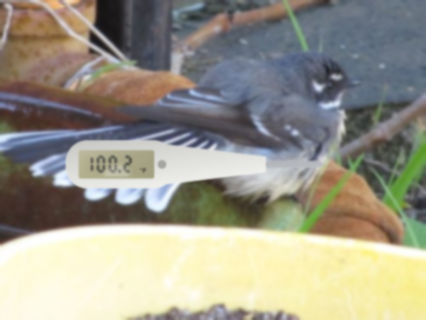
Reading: °F 100.2
